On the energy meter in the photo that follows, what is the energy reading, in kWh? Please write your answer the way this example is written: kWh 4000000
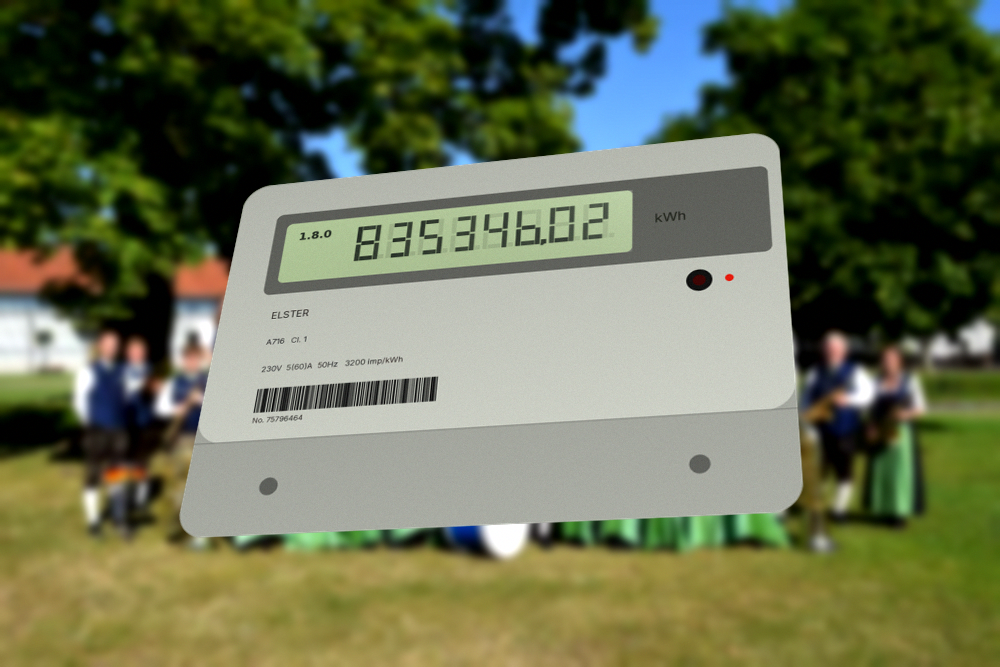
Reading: kWh 835346.02
